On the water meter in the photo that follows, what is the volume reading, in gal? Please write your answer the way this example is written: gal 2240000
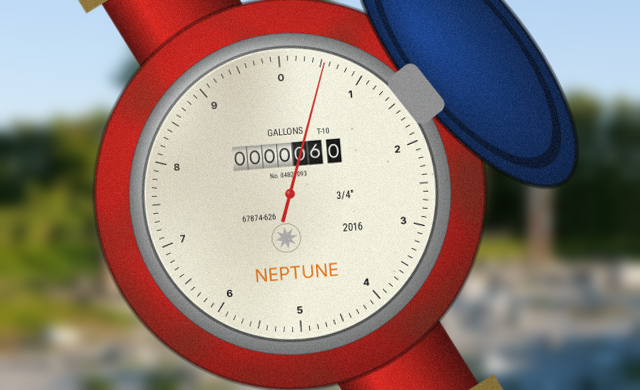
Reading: gal 60.5
